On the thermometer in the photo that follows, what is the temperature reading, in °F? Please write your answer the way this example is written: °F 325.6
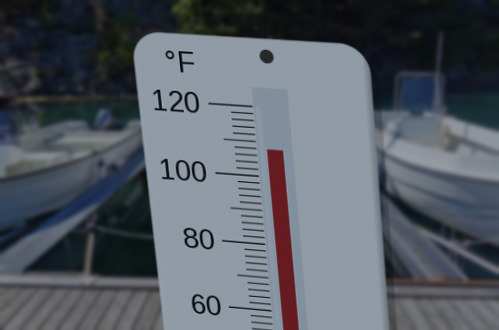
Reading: °F 108
